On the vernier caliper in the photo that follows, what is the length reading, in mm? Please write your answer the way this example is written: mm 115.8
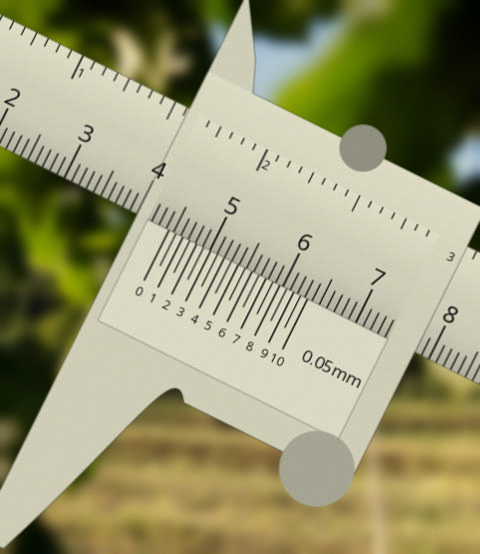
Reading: mm 44.4
